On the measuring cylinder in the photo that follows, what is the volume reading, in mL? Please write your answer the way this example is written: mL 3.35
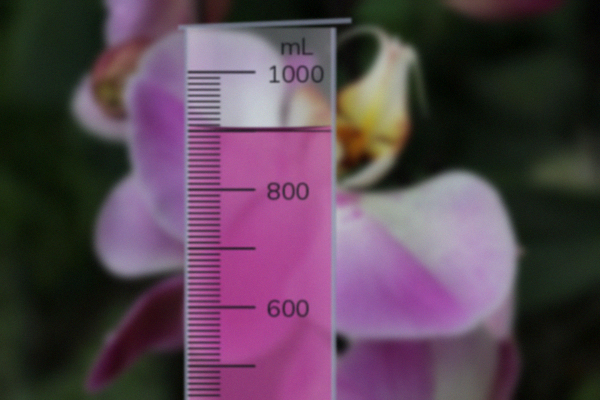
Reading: mL 900
